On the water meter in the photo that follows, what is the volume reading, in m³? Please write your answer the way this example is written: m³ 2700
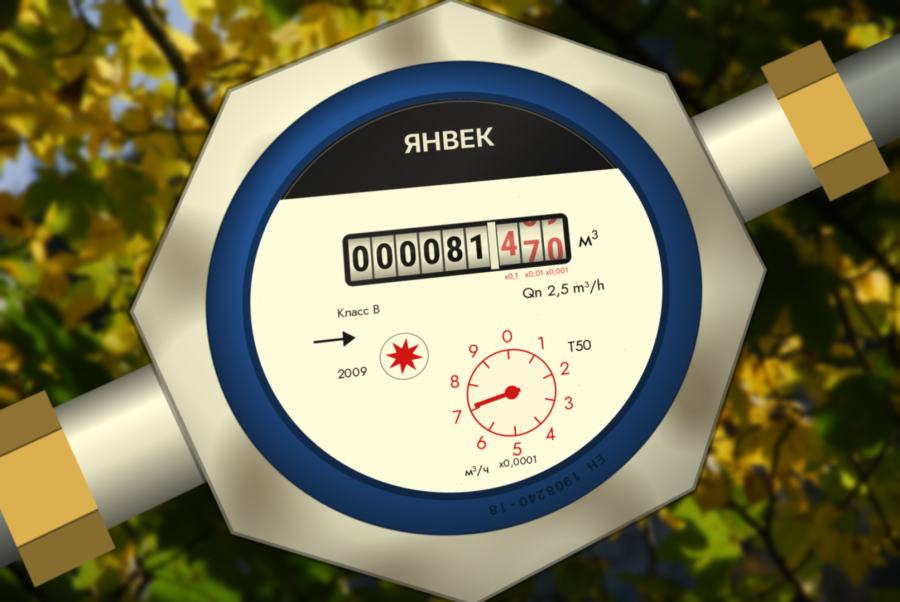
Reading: m³ 81.4697
